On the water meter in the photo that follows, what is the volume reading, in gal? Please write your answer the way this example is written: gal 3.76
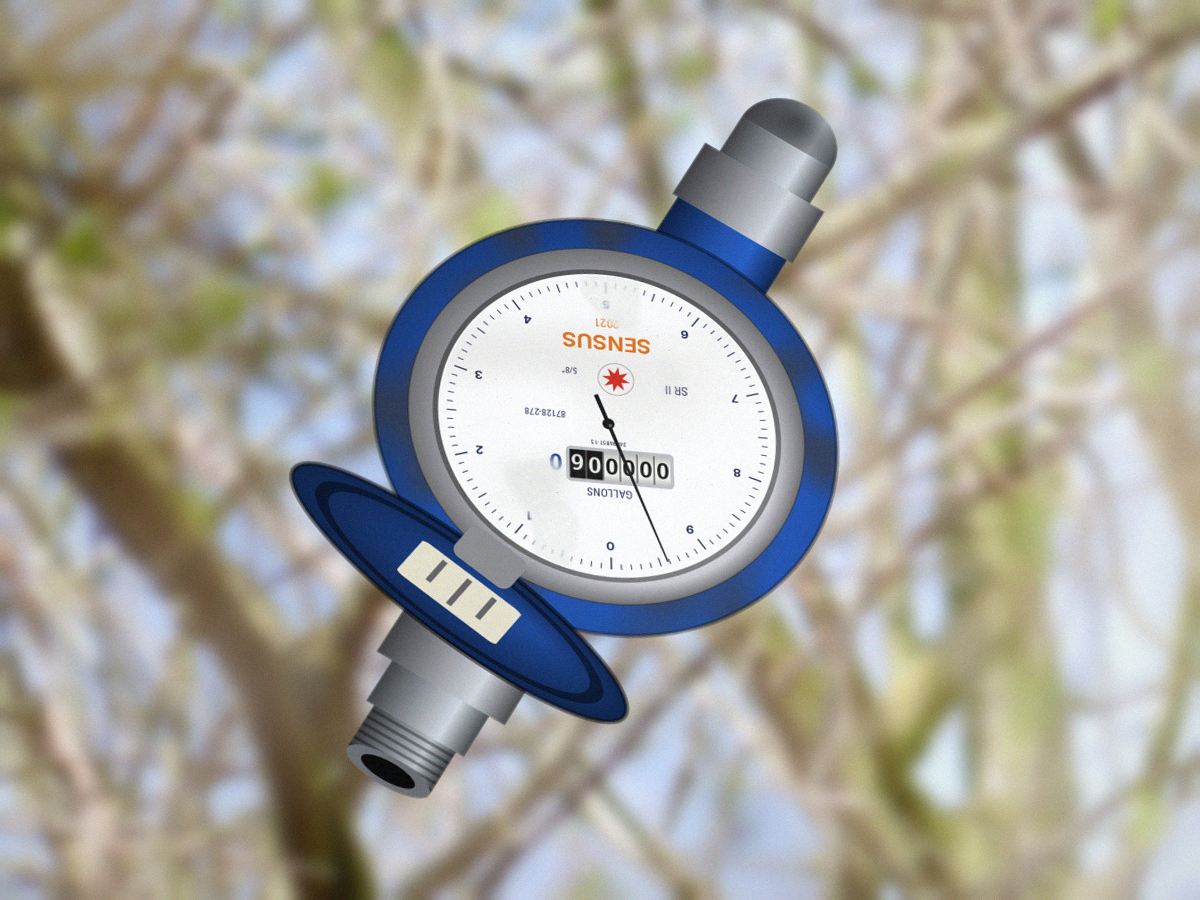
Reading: gal 59.4
